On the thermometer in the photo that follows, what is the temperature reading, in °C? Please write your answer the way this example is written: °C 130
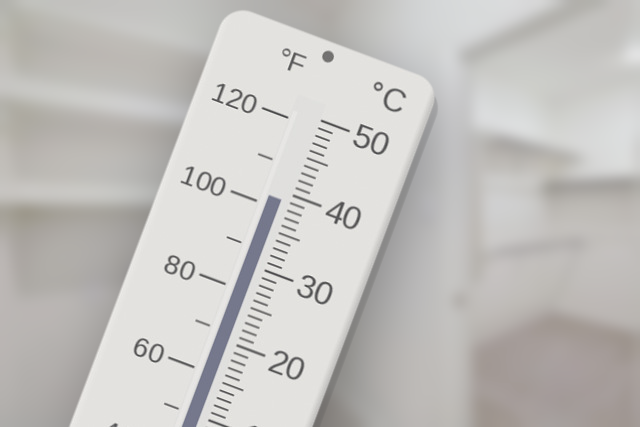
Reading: °C 39
